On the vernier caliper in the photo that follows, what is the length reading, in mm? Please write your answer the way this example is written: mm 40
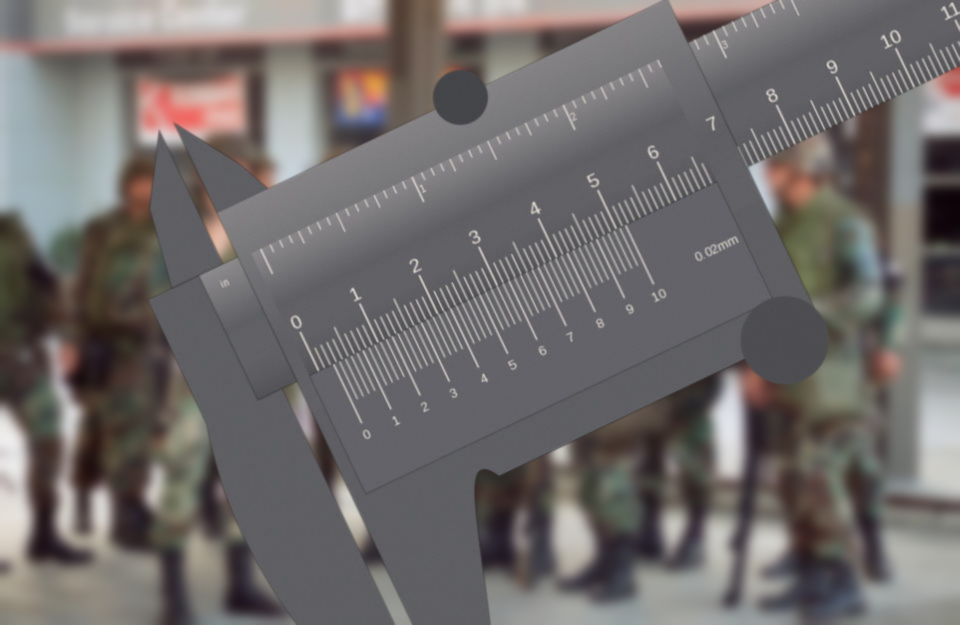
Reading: mm 2.5
